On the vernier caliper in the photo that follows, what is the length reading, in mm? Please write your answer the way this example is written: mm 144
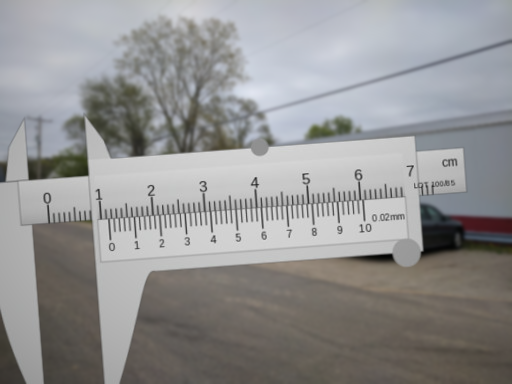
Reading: mm 11.5
